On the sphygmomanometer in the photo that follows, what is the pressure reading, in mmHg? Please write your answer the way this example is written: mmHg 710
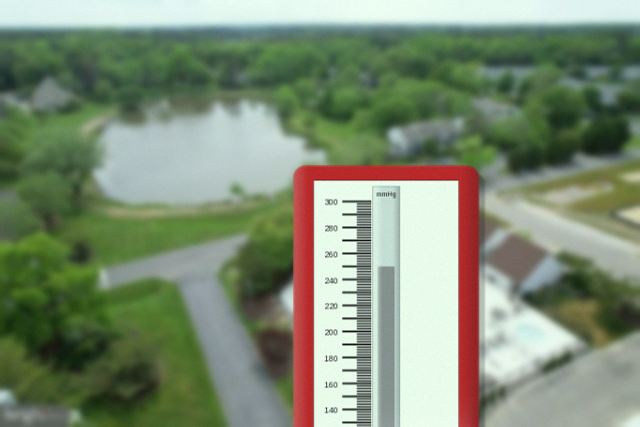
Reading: mmHg 250
